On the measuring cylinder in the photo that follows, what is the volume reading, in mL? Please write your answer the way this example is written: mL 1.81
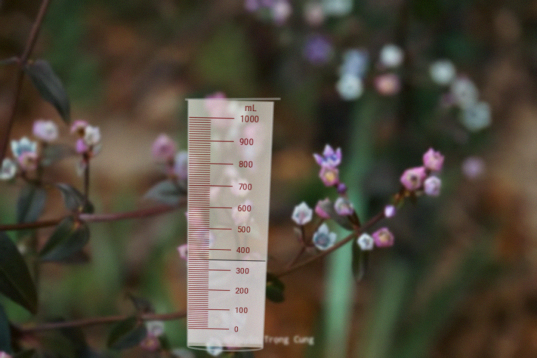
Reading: mL 350
